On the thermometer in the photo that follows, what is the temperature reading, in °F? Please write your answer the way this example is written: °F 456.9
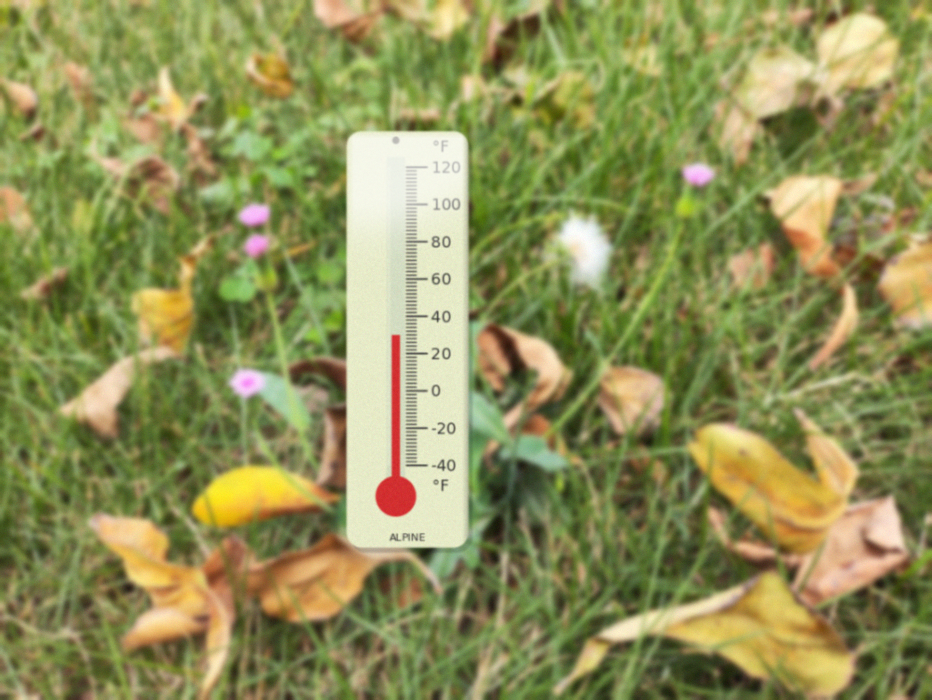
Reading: °F 30
